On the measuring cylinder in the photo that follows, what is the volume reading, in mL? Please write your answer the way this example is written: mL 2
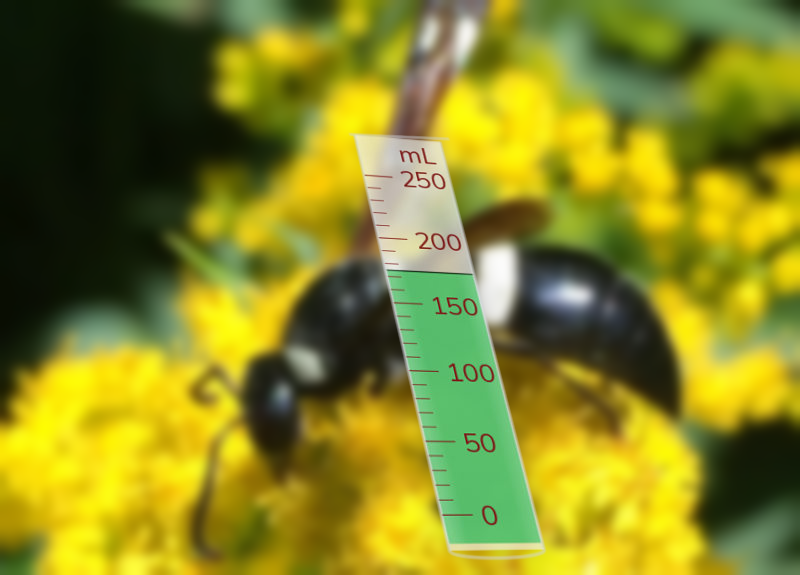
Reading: mL 175
